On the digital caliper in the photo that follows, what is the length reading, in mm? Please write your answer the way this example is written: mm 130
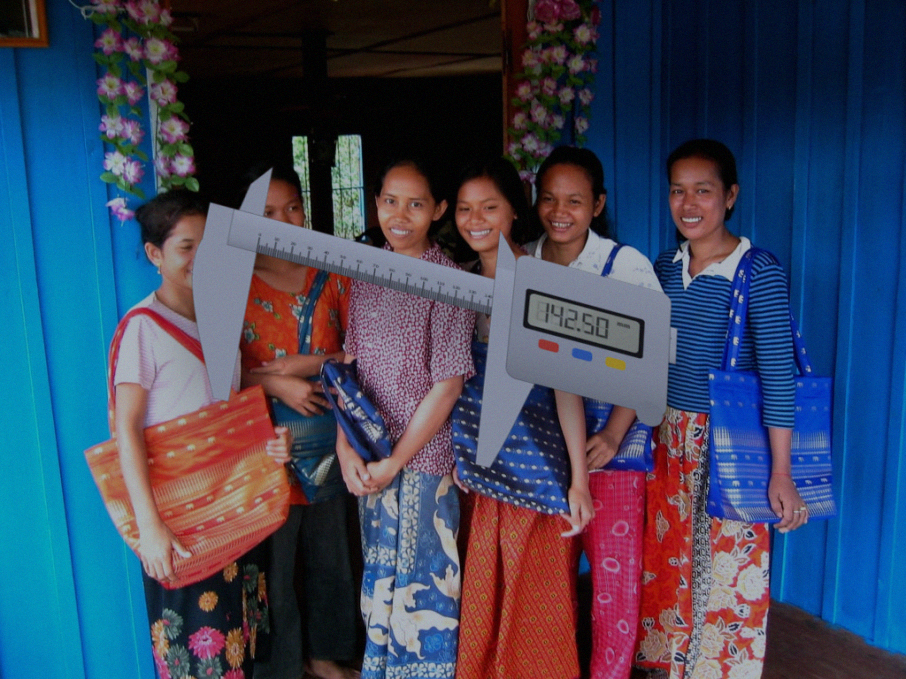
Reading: mm 142.50
